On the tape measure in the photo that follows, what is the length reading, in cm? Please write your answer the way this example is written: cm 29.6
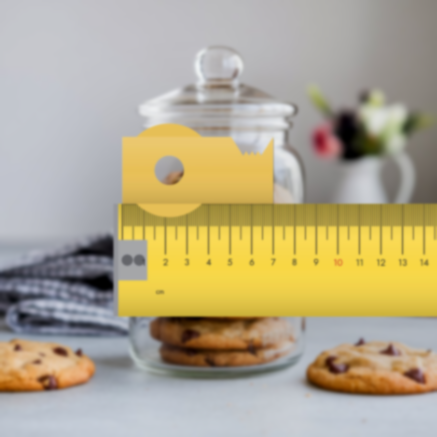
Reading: cm 7
